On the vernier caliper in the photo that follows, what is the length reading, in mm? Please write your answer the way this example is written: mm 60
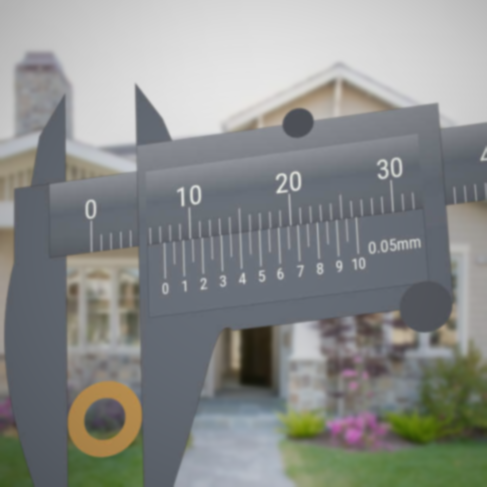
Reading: mm 7.4
